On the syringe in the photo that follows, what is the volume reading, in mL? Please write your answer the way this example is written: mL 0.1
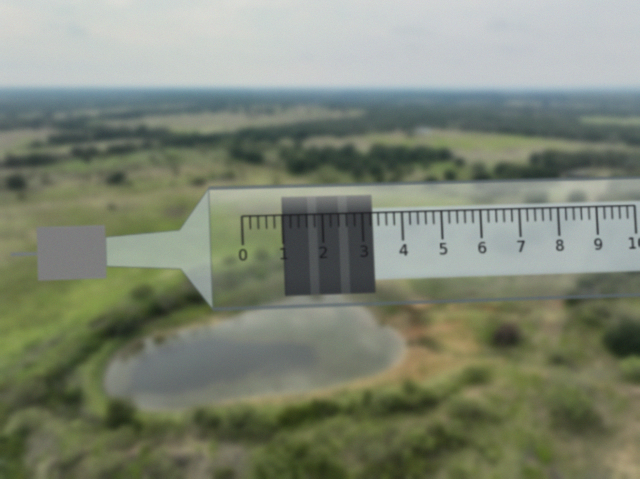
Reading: mL 1
